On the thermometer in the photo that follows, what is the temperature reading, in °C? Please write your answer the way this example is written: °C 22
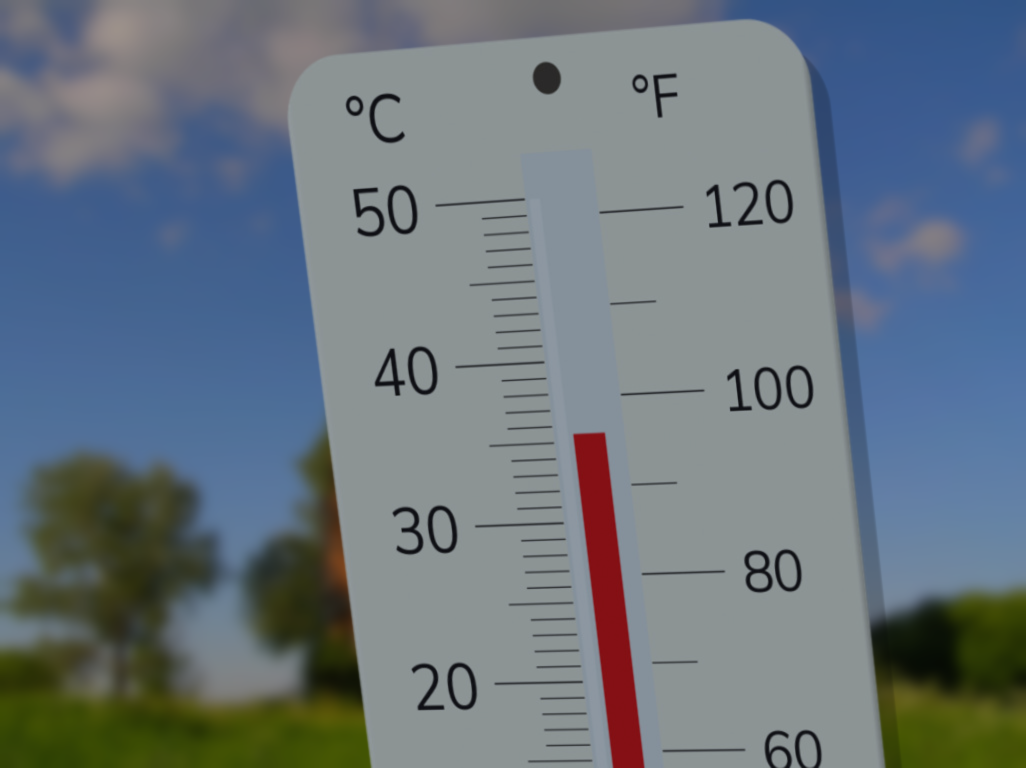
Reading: °C 35.5
